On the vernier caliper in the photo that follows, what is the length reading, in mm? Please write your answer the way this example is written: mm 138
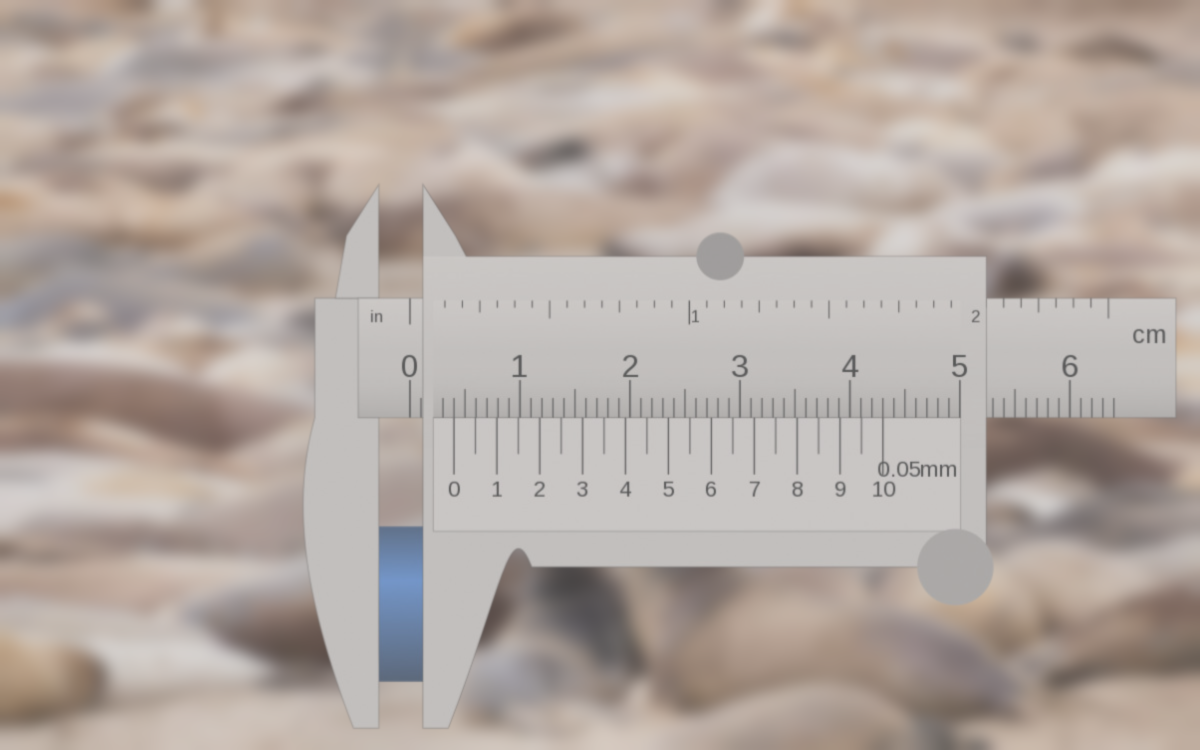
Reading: mm 4.0
